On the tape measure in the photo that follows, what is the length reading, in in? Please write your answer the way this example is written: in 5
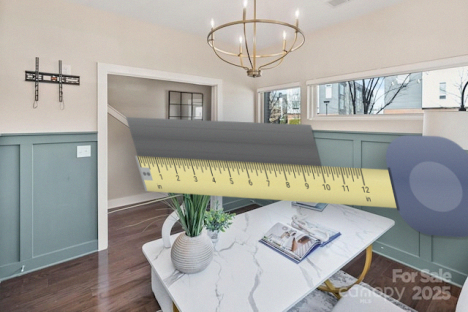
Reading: in 10
